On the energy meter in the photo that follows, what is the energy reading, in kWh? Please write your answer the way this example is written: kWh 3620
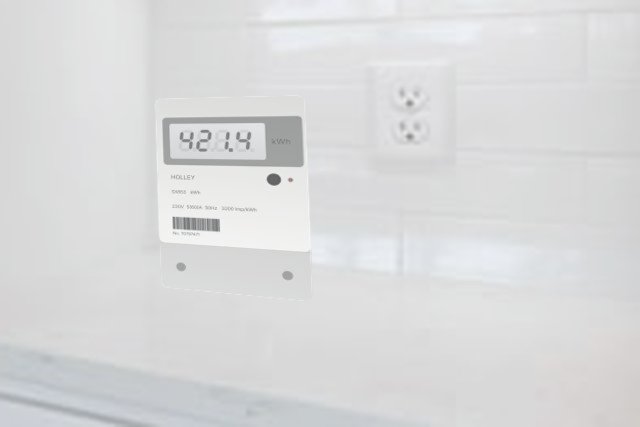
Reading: kWh 421.4
